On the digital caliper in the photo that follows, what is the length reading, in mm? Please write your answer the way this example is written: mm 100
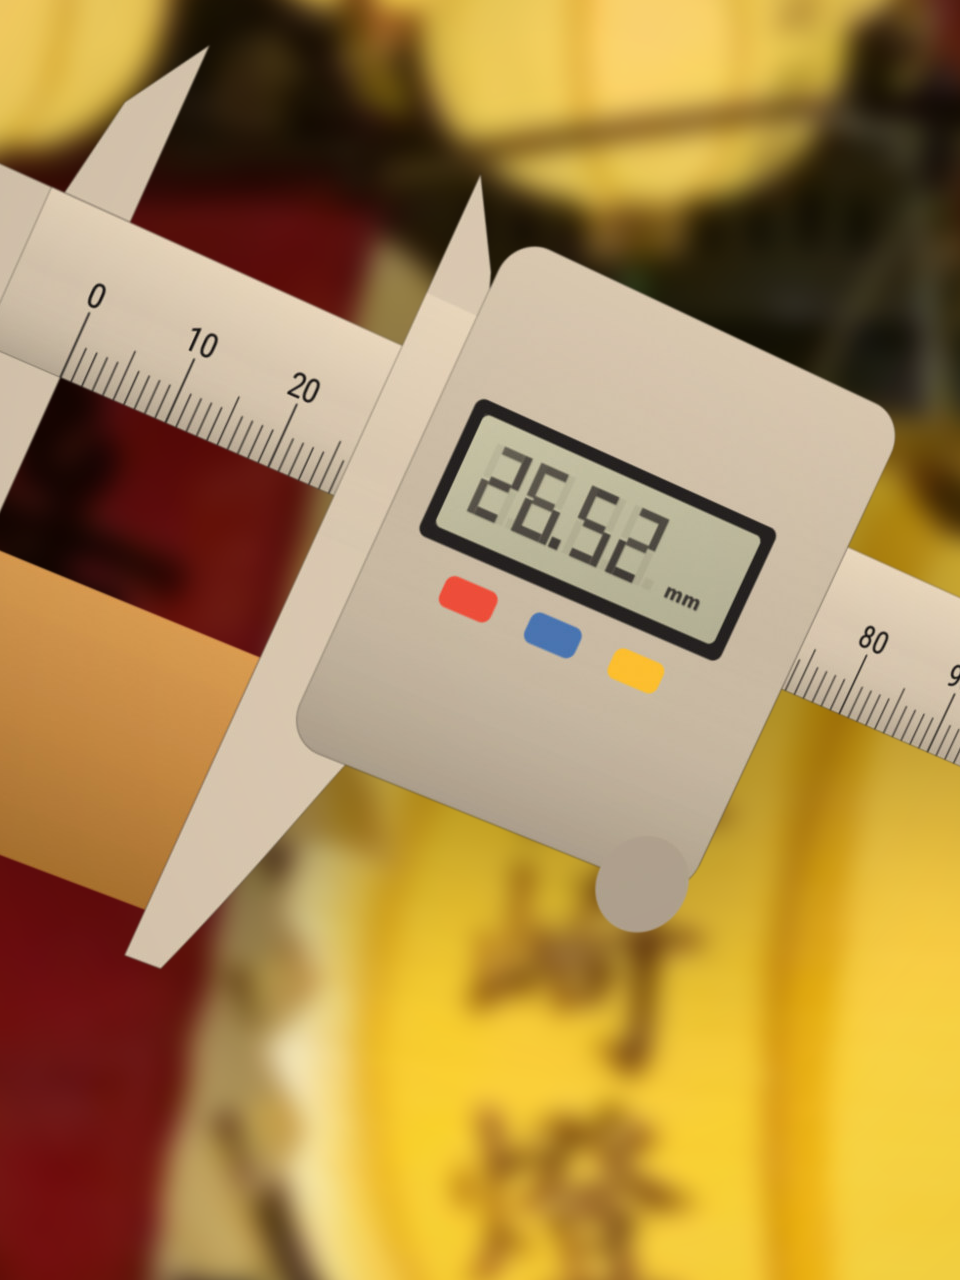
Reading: mm 26.52
